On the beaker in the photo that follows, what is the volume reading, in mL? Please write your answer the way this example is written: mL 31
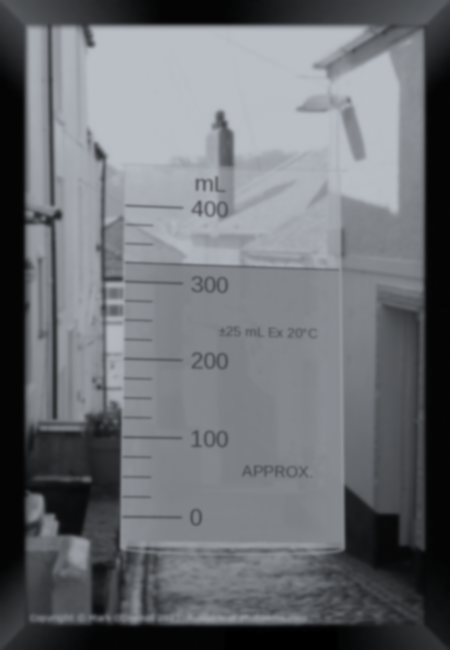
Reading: mL 325
